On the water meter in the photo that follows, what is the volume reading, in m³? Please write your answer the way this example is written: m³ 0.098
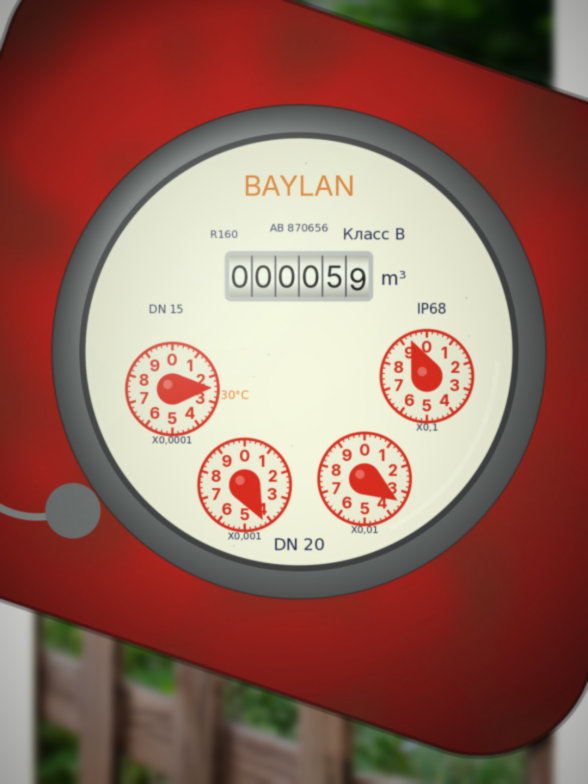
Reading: m³ 58.9342
